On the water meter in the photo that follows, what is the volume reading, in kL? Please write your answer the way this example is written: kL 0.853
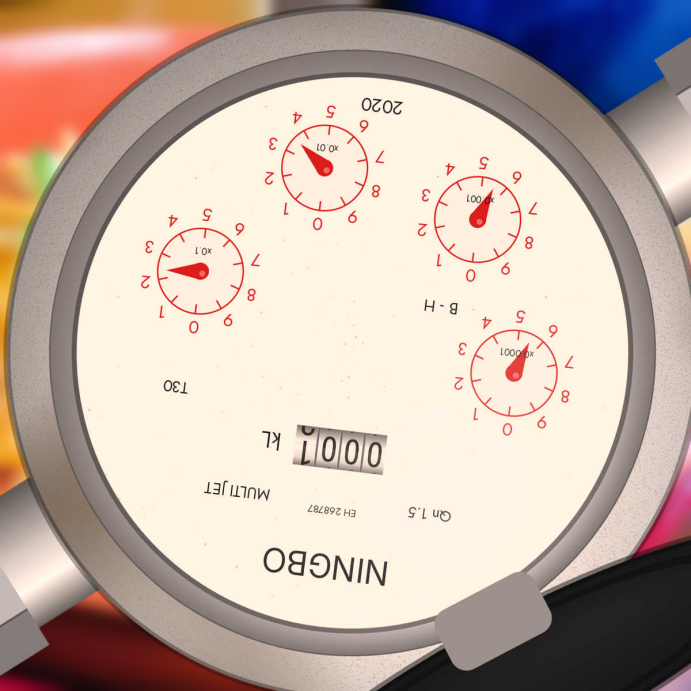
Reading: kL 1.2355
